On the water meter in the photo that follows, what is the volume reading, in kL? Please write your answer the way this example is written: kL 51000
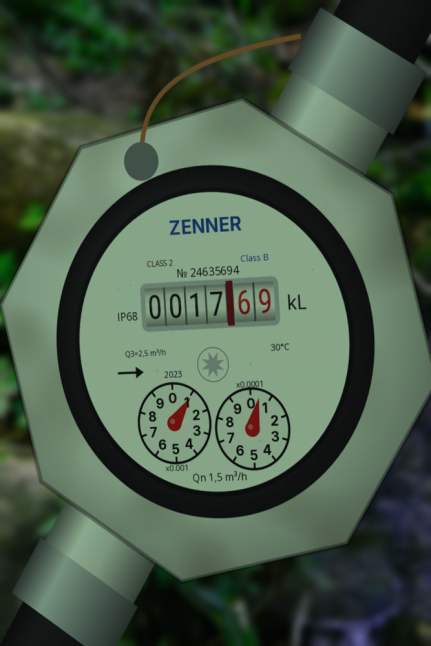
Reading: kL 17.6910
